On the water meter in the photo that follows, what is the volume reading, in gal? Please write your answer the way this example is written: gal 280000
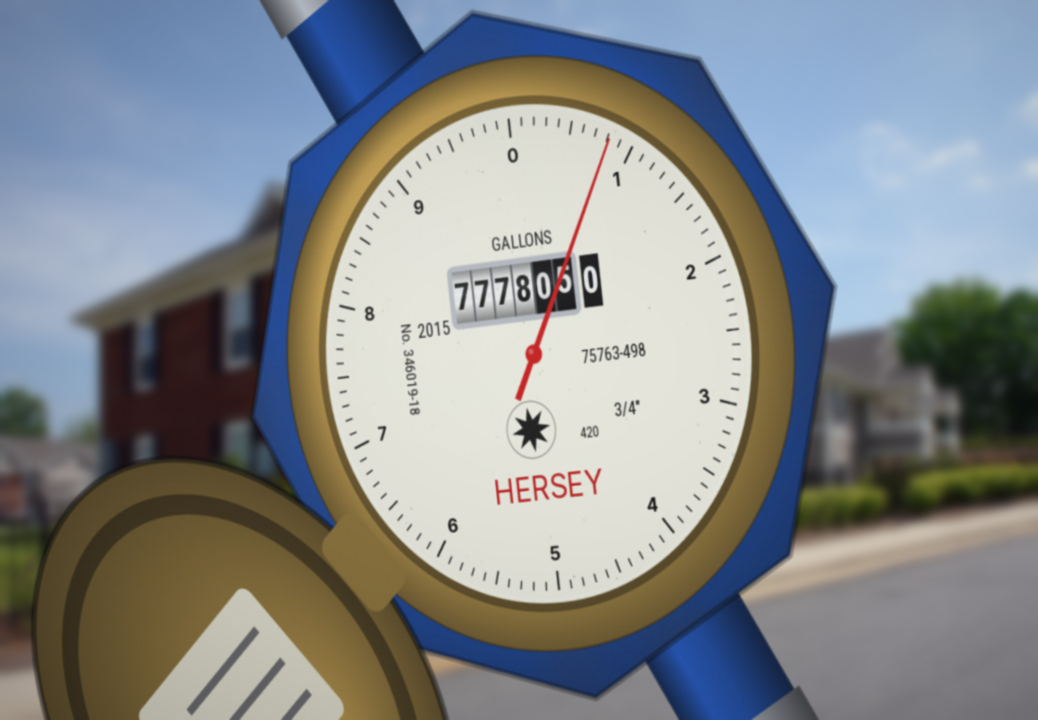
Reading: gal 7778050.8
